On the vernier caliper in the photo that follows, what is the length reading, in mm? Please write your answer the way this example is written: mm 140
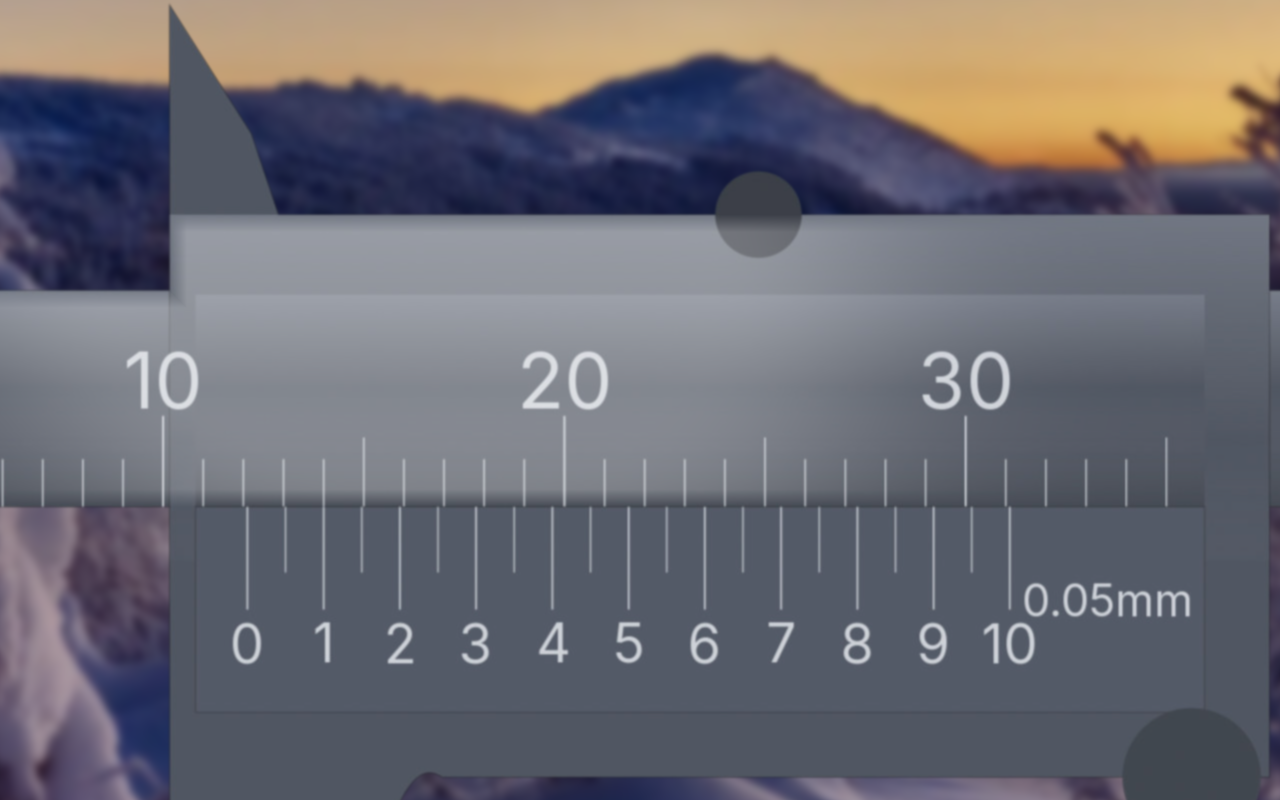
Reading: mm 12.10
